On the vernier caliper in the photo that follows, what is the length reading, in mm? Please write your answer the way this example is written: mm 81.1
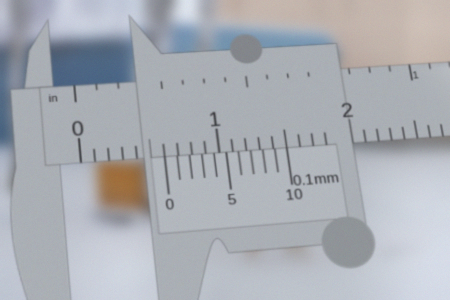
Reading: mm 6.0
